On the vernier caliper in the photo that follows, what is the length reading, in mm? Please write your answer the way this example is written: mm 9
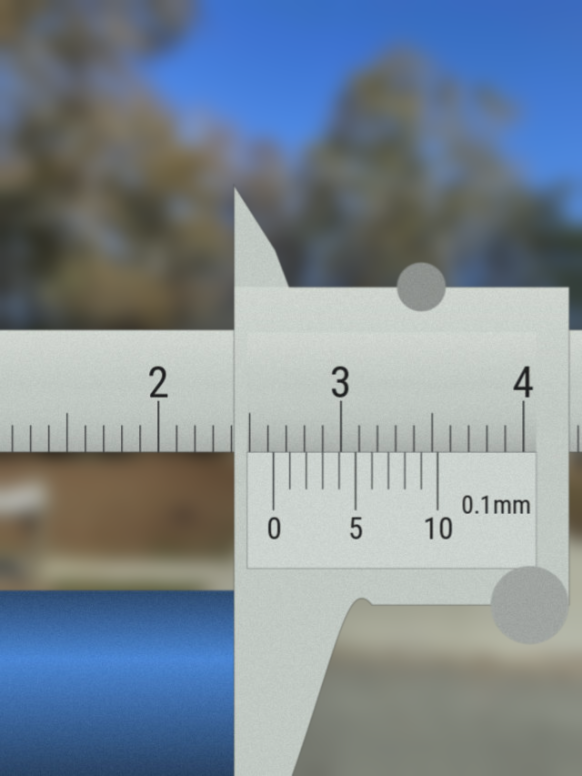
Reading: mm 26.3
